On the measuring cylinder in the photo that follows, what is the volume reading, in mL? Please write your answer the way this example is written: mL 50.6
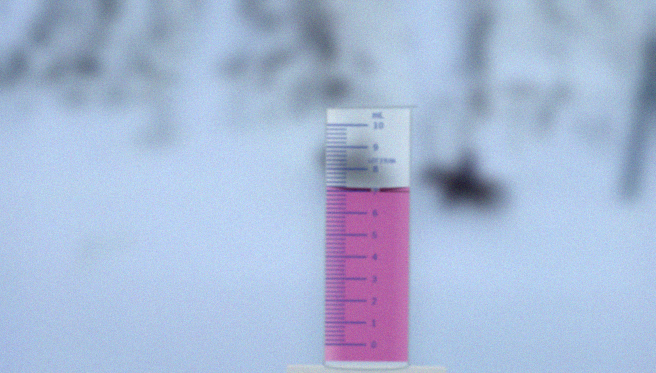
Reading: mL 7
